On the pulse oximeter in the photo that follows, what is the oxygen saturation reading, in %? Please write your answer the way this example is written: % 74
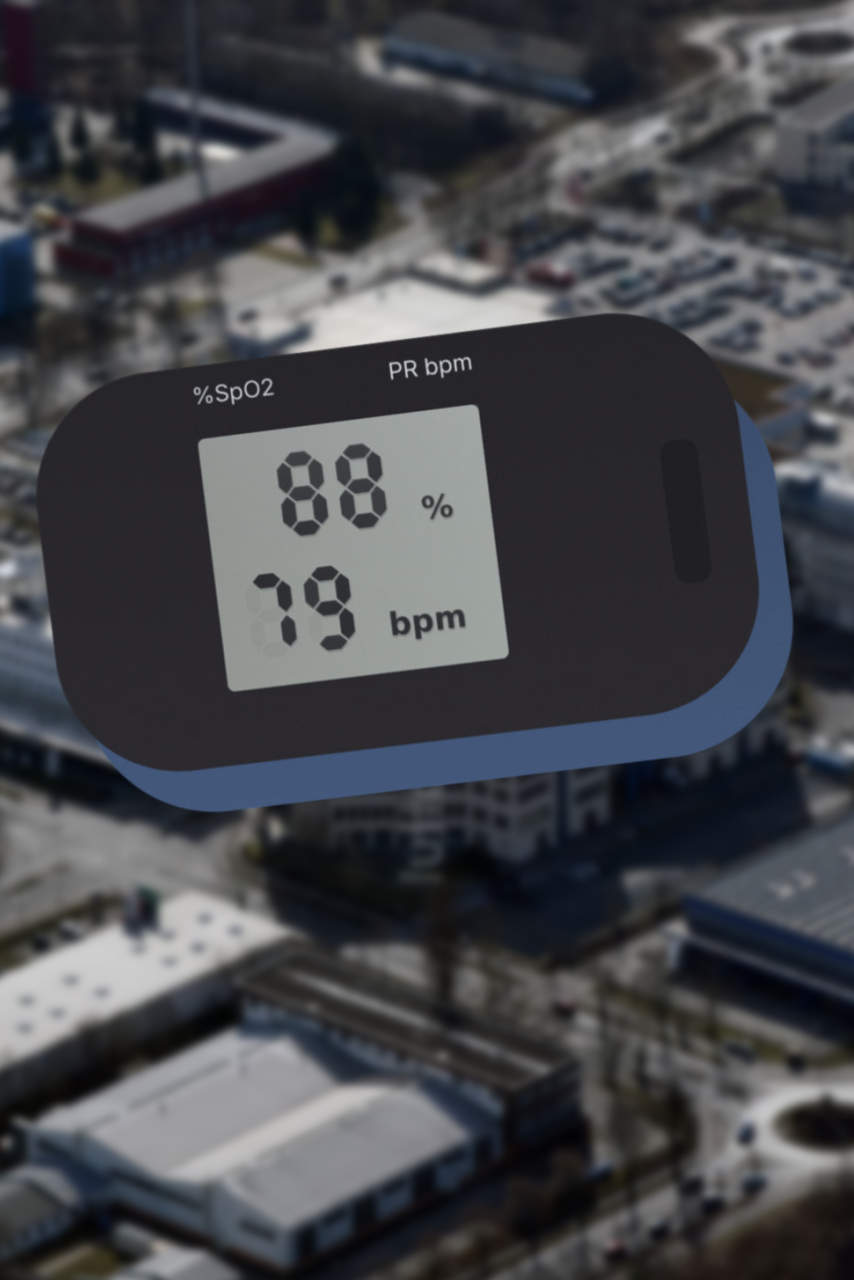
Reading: % 88
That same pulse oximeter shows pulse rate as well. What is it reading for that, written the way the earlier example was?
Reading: bpm 79
